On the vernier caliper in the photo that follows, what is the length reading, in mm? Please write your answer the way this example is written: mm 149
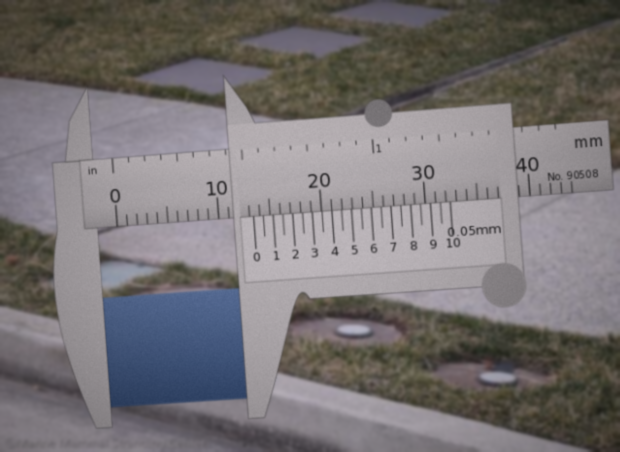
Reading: mm 13.4
